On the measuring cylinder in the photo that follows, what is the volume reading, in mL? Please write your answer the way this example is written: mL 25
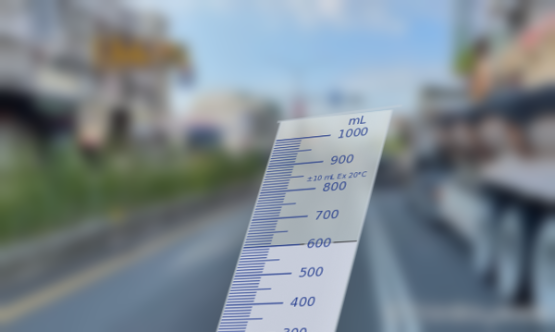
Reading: mL 600
